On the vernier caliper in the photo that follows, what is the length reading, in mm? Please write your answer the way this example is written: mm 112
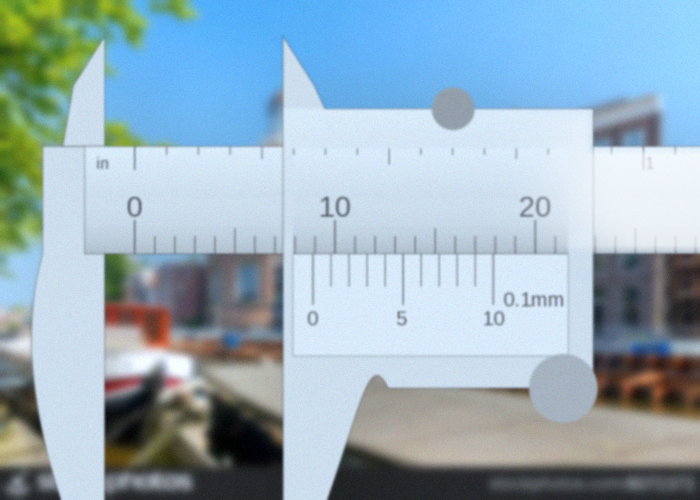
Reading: mm 8.9
